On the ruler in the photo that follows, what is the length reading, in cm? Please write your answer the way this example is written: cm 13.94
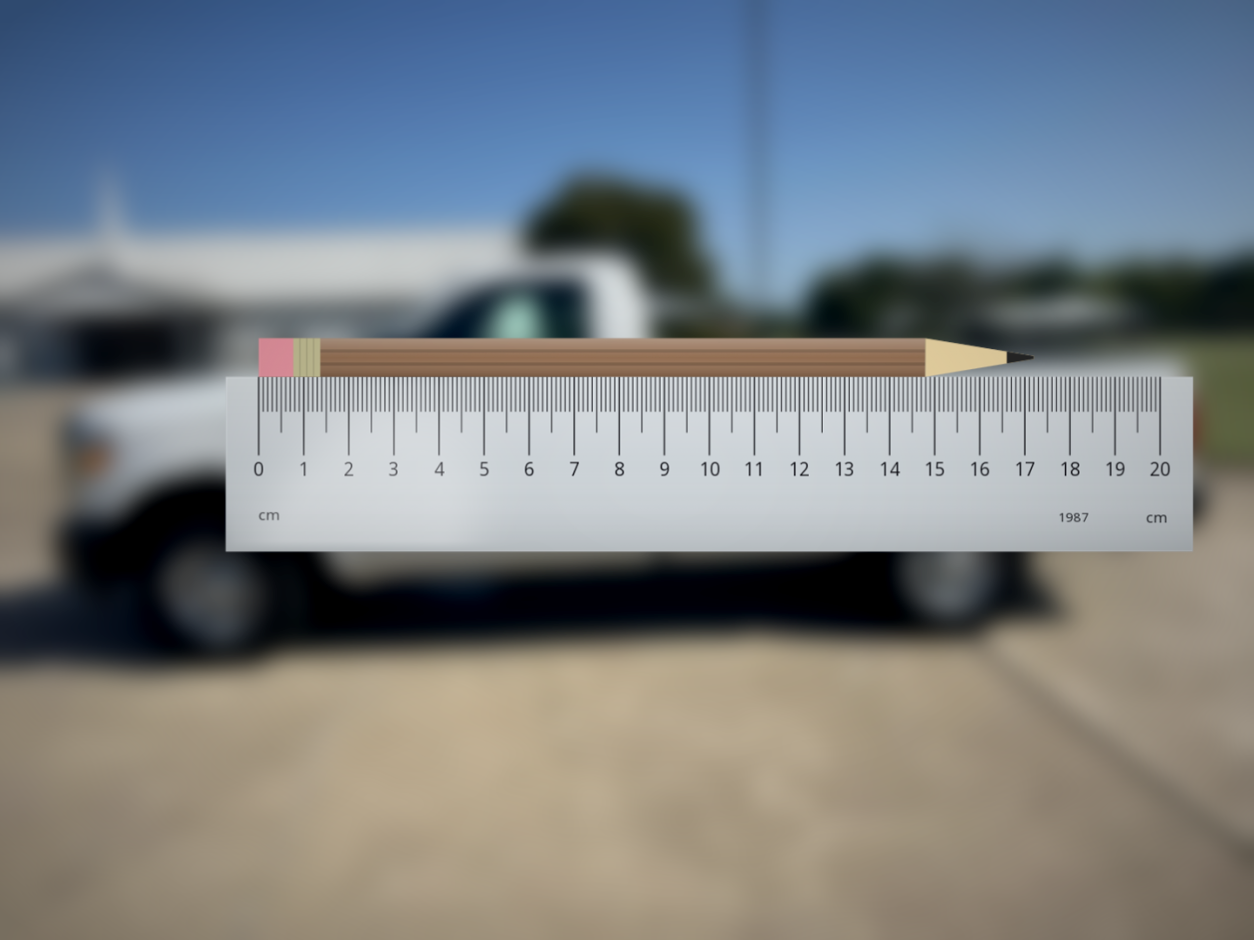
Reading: cm 17.2
